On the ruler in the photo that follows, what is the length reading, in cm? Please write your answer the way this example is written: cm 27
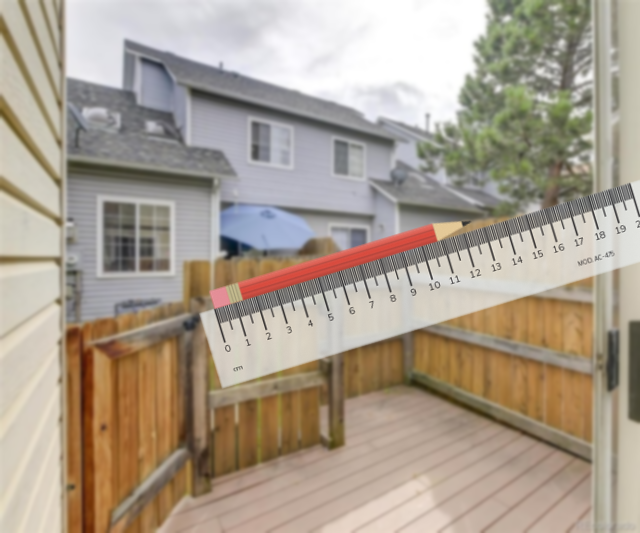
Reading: cm 12.5
